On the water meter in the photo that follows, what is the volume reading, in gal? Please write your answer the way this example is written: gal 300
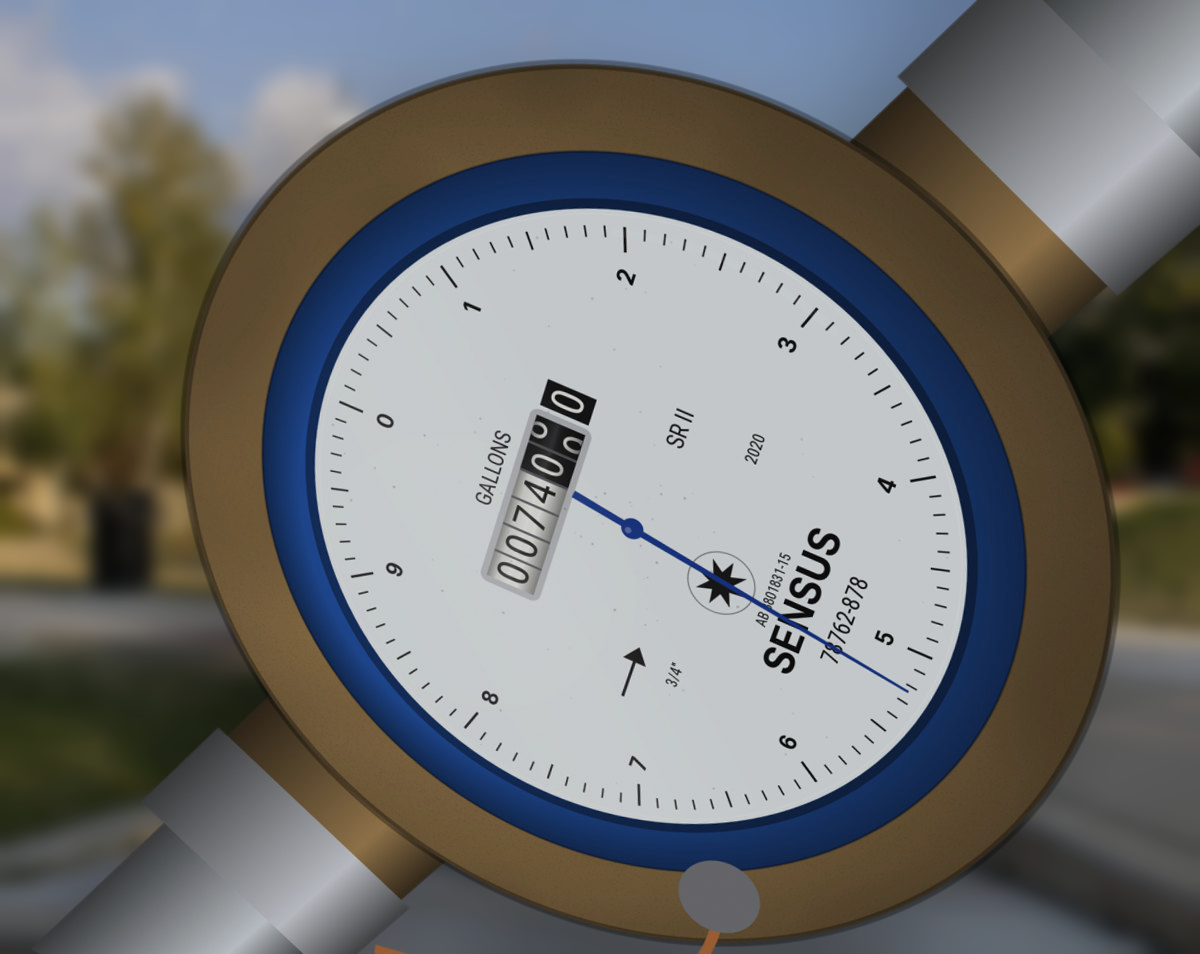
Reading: gal 74085.2
